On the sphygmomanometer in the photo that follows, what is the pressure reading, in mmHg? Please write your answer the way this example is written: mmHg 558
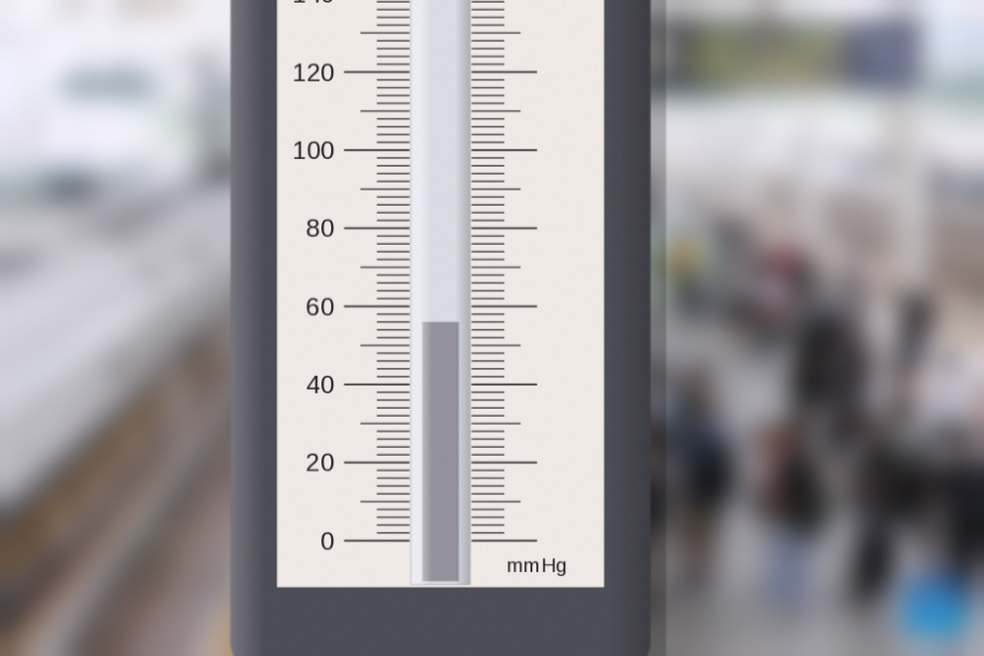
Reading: mmHg 56
